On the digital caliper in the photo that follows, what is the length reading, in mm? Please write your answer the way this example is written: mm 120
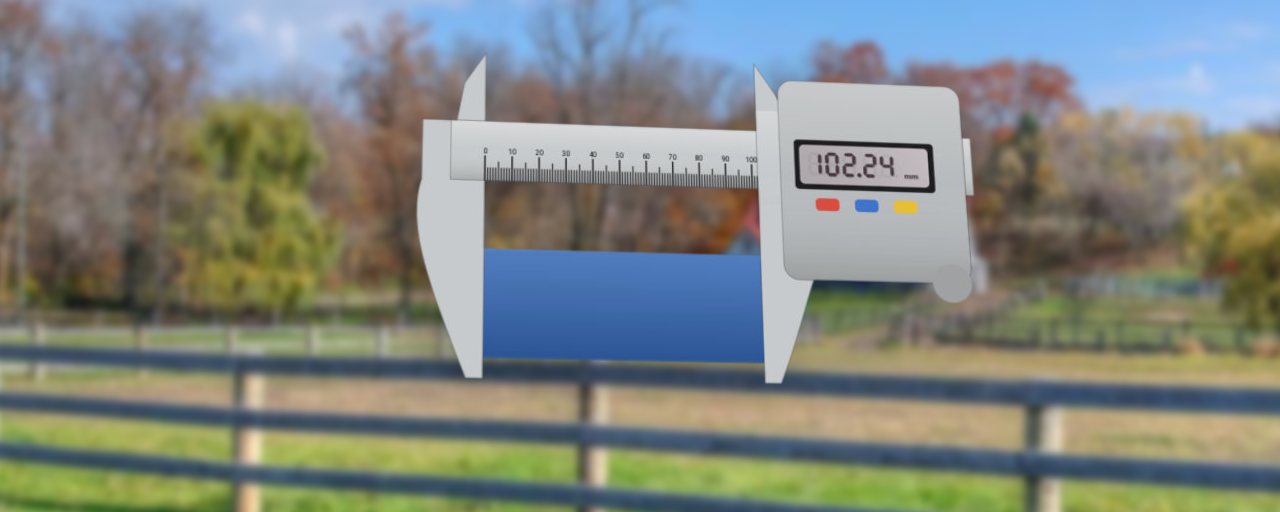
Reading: mm 102.24
